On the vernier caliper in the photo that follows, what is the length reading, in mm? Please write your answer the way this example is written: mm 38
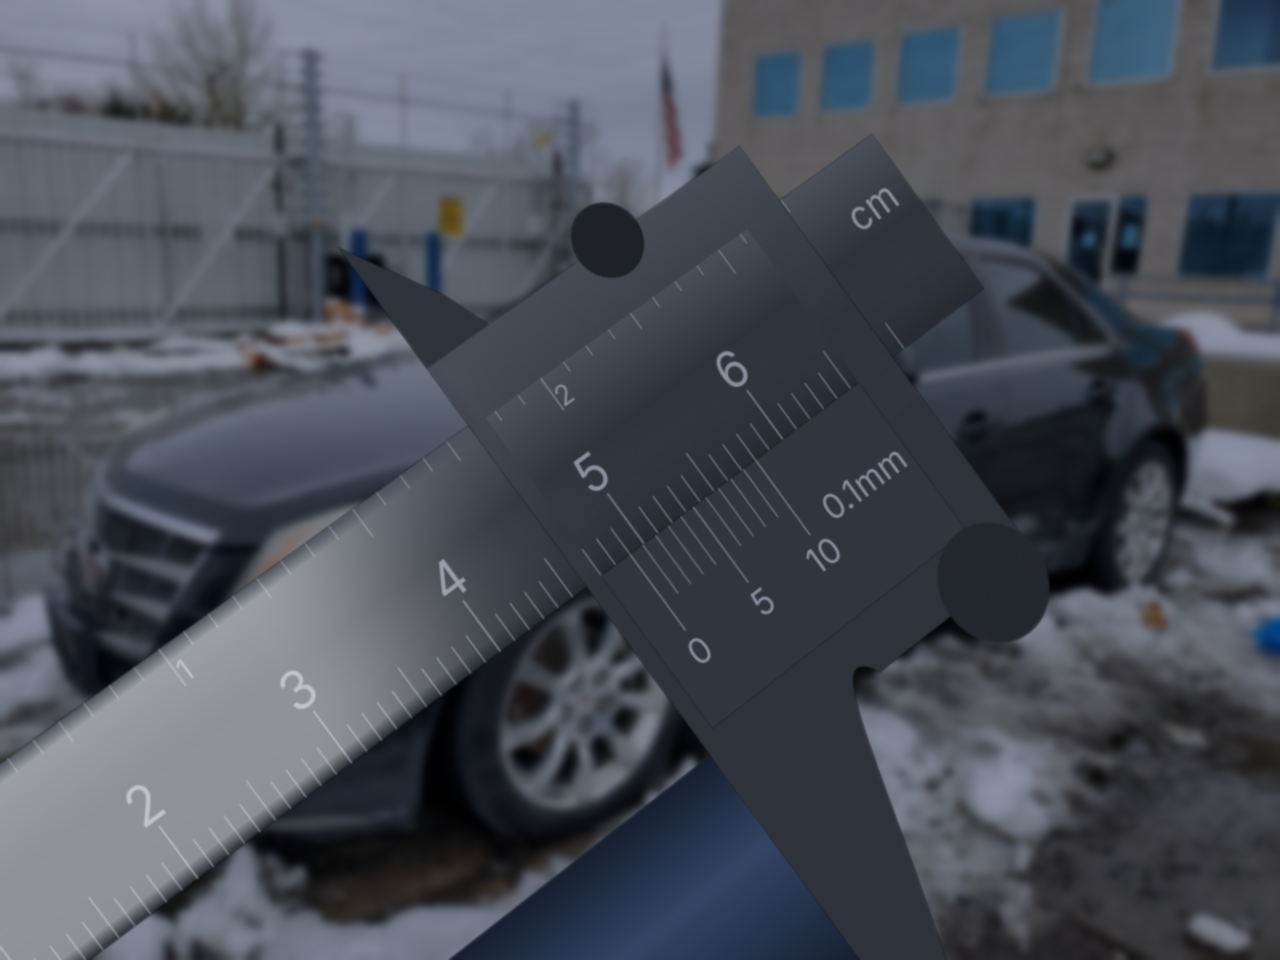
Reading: mm 49.0
